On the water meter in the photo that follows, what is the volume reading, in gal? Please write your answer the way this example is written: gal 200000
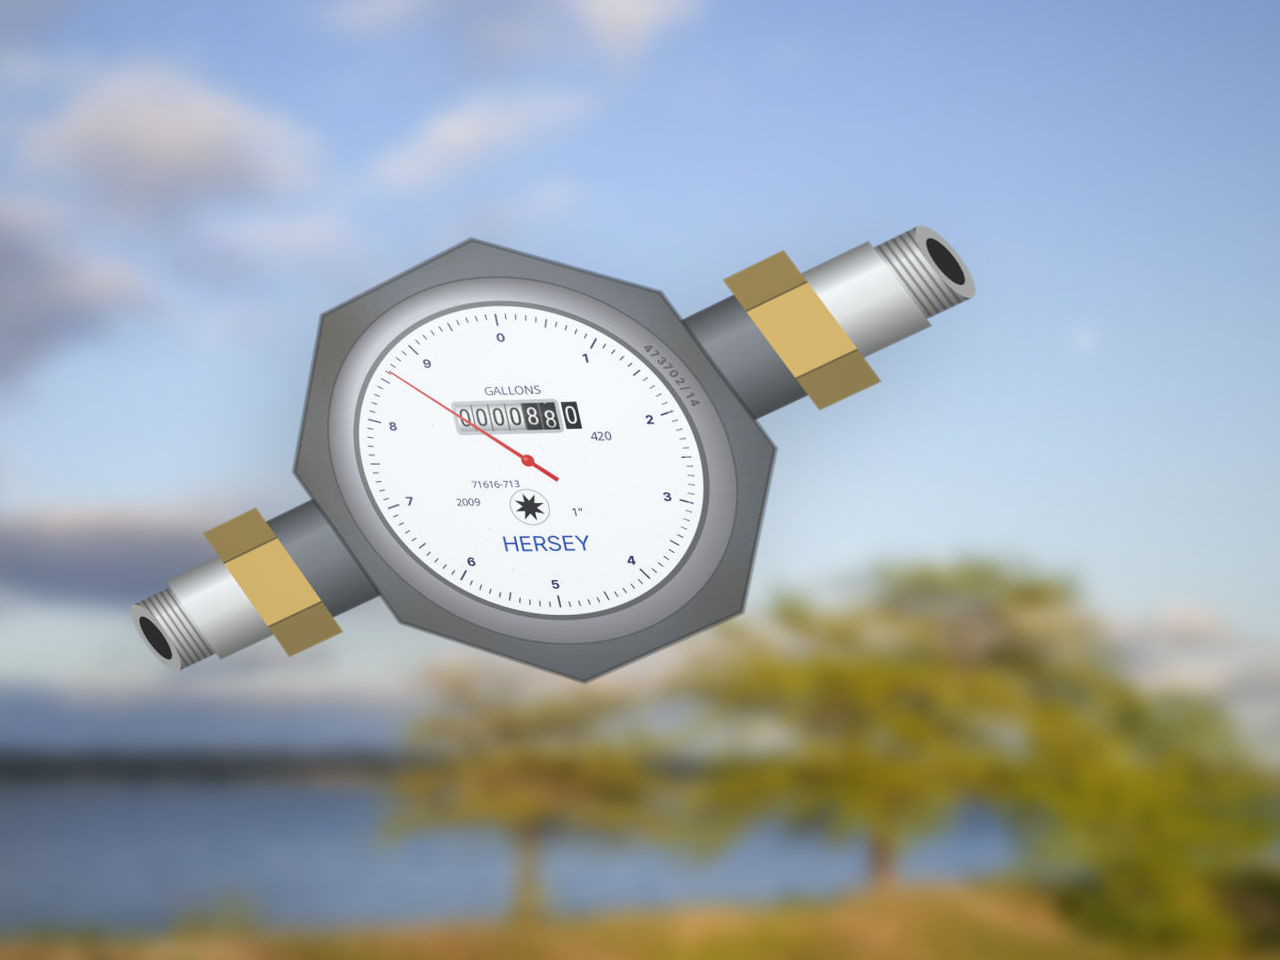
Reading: gal 878.6
